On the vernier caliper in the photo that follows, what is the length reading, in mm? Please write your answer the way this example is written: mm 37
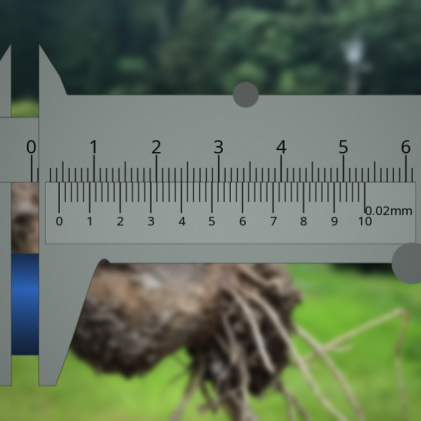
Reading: mm 4.4
